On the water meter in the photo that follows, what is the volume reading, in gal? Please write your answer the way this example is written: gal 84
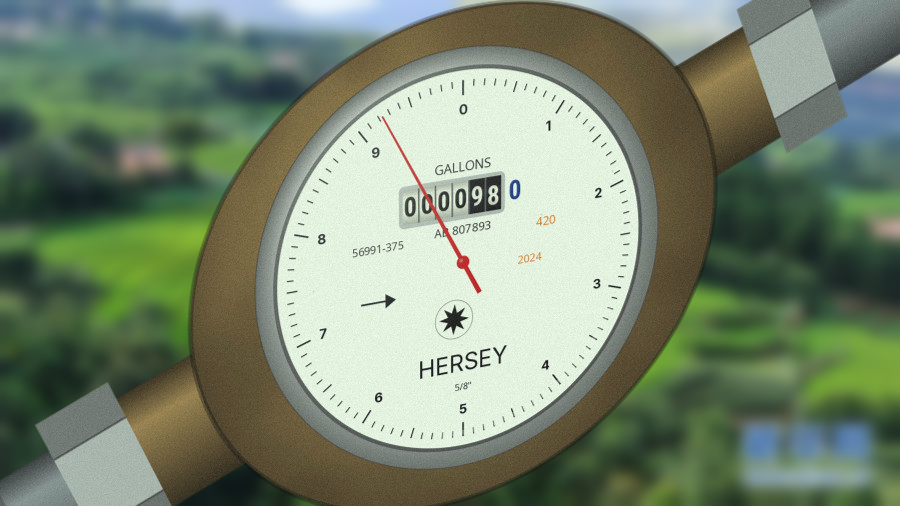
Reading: gal 979.2
